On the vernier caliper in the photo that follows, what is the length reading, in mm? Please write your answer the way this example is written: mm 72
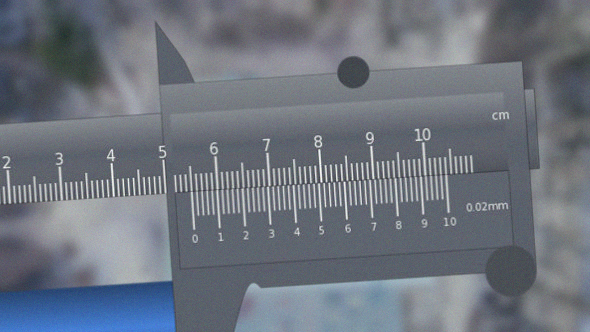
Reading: mm 55.0
